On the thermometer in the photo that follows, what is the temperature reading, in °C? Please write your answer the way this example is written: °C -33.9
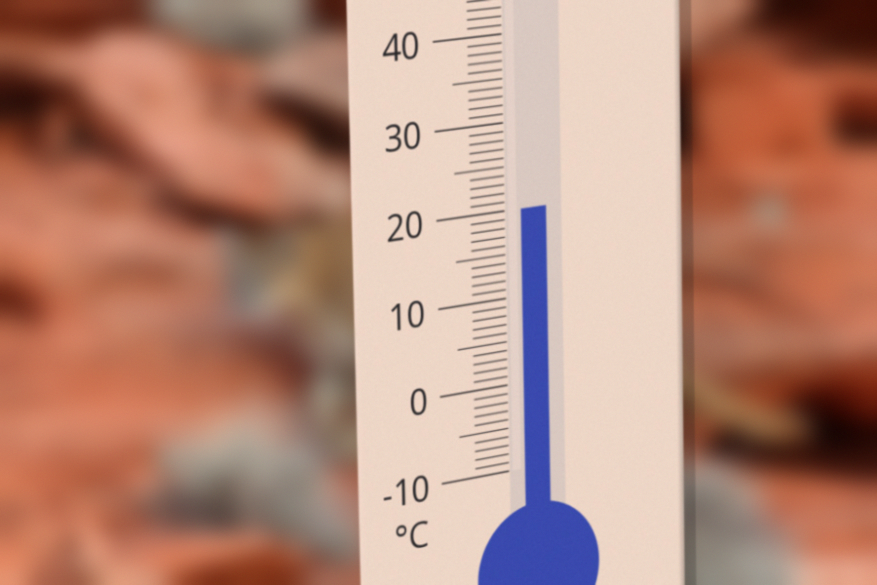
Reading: °C 20
